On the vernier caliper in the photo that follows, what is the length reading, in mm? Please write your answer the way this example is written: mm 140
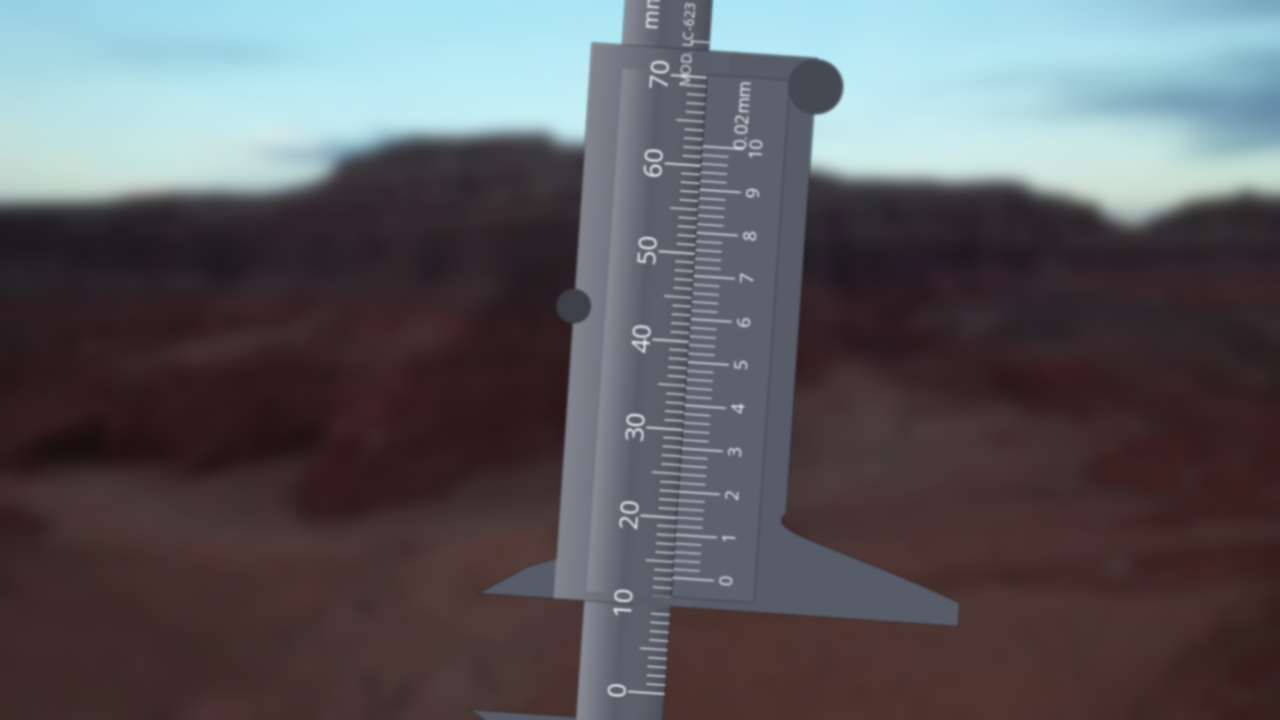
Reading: mm 13.2
